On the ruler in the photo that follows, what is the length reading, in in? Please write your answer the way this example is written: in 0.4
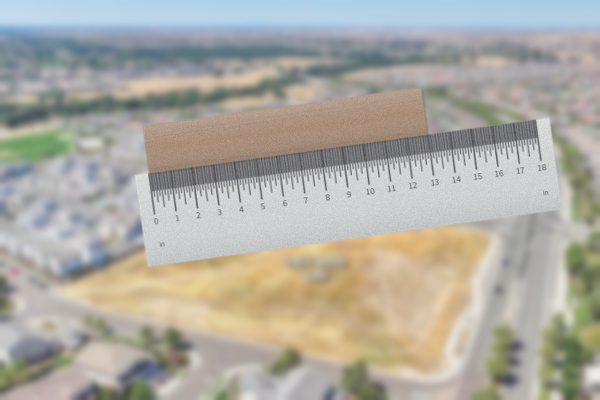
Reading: in 13
